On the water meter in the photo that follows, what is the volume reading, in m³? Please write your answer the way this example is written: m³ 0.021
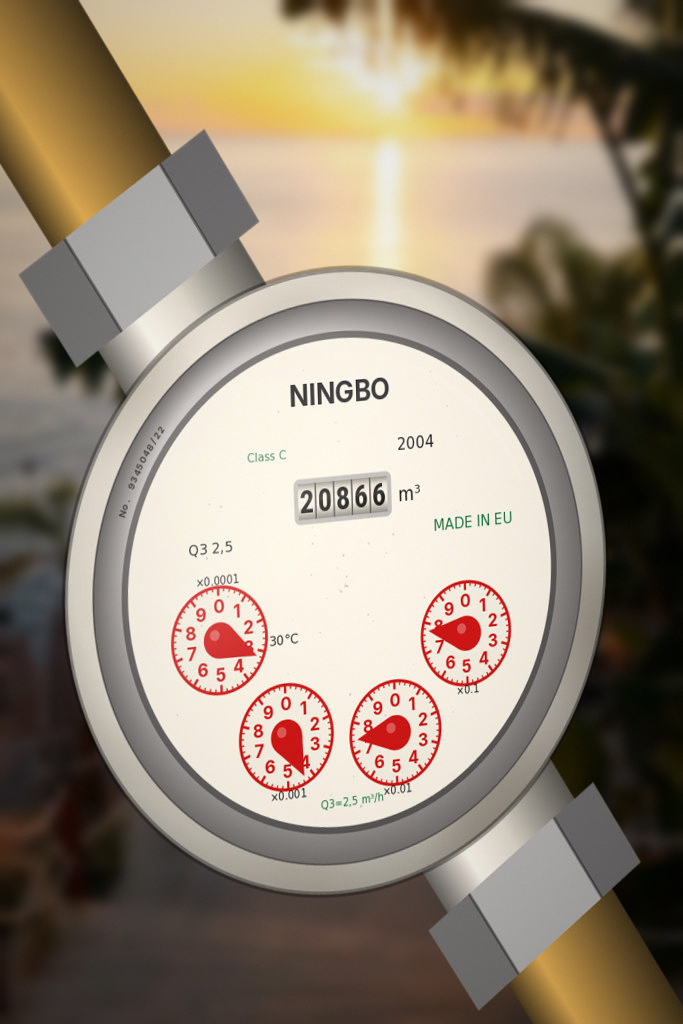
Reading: m³ 20866.7743
